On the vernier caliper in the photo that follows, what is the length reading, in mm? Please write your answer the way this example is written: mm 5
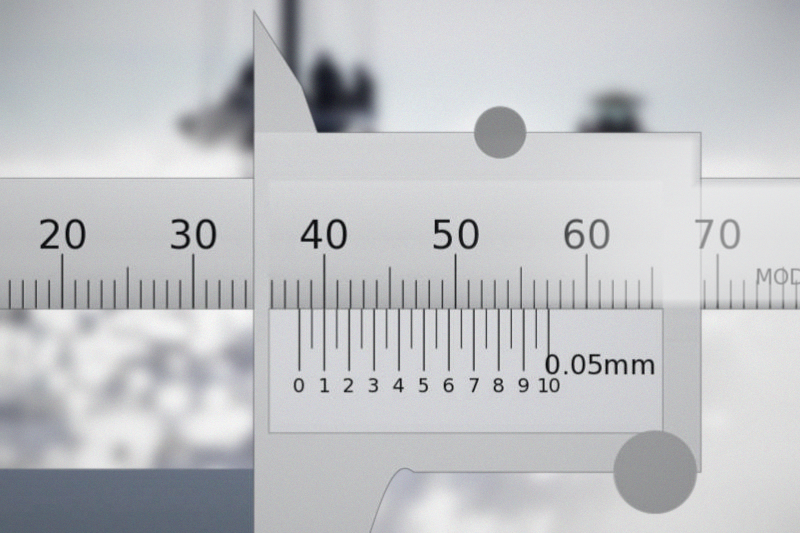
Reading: mm 38.1
